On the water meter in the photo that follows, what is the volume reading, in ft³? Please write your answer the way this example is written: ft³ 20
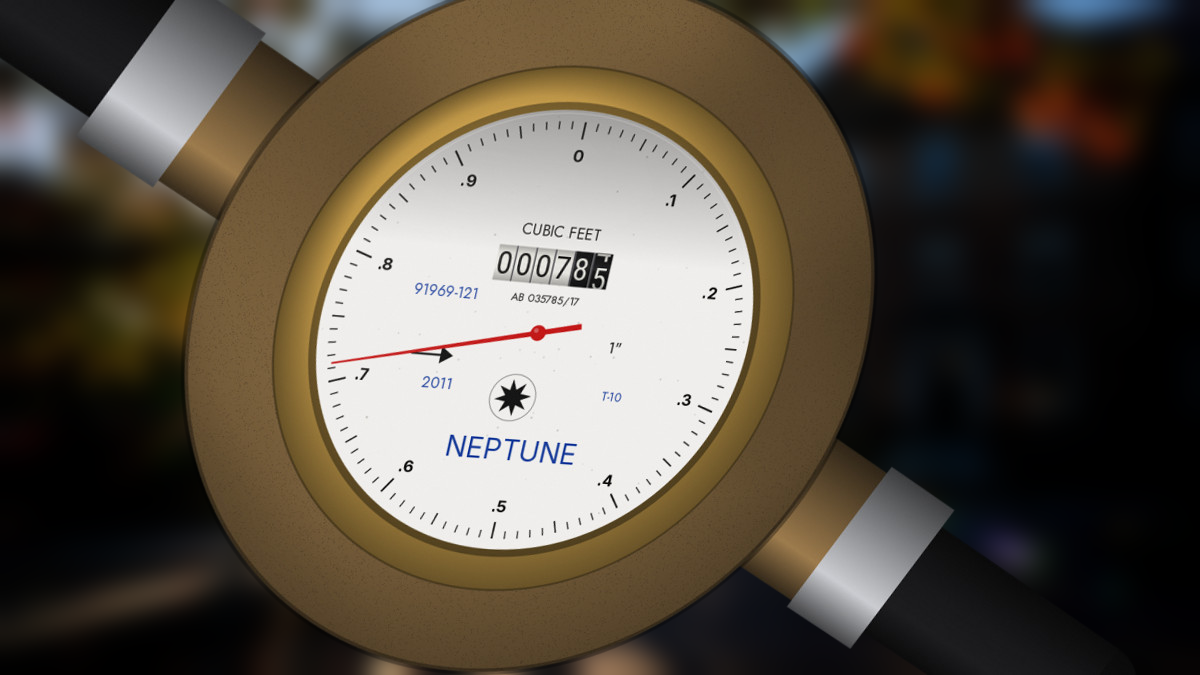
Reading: ft³ 784.71
